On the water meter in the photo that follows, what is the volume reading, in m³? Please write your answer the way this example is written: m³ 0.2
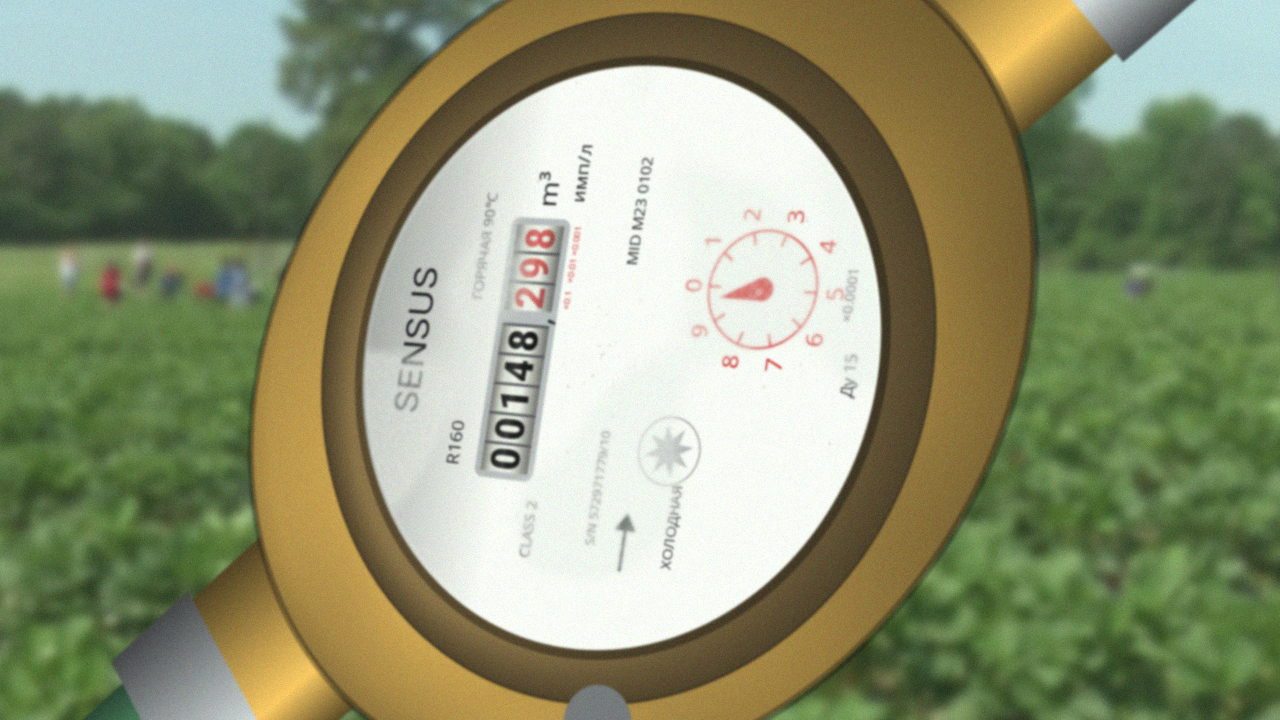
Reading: m³ 148.2979
